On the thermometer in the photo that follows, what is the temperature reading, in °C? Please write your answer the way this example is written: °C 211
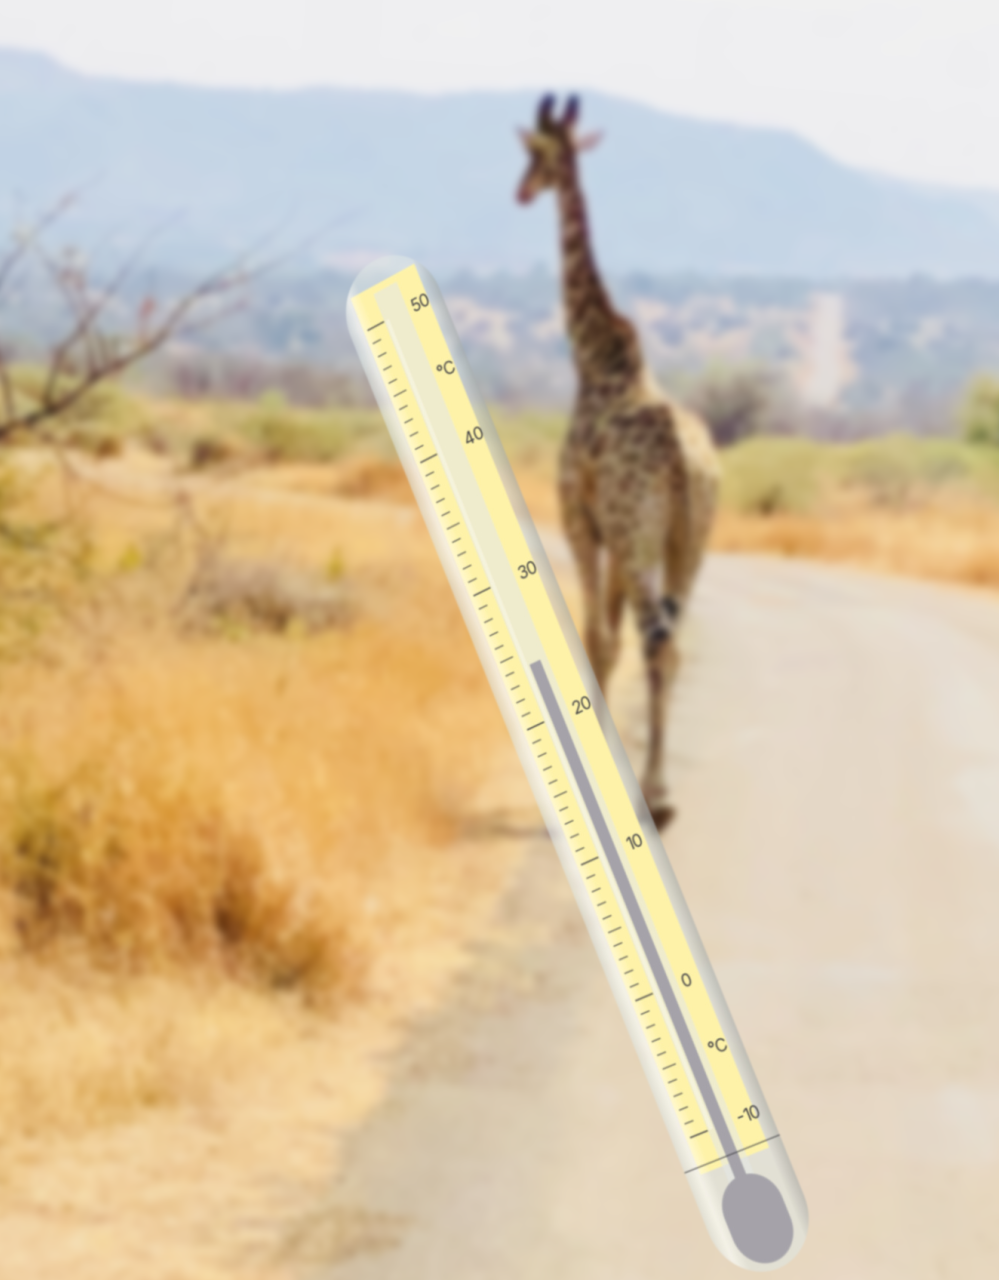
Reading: °C 24
